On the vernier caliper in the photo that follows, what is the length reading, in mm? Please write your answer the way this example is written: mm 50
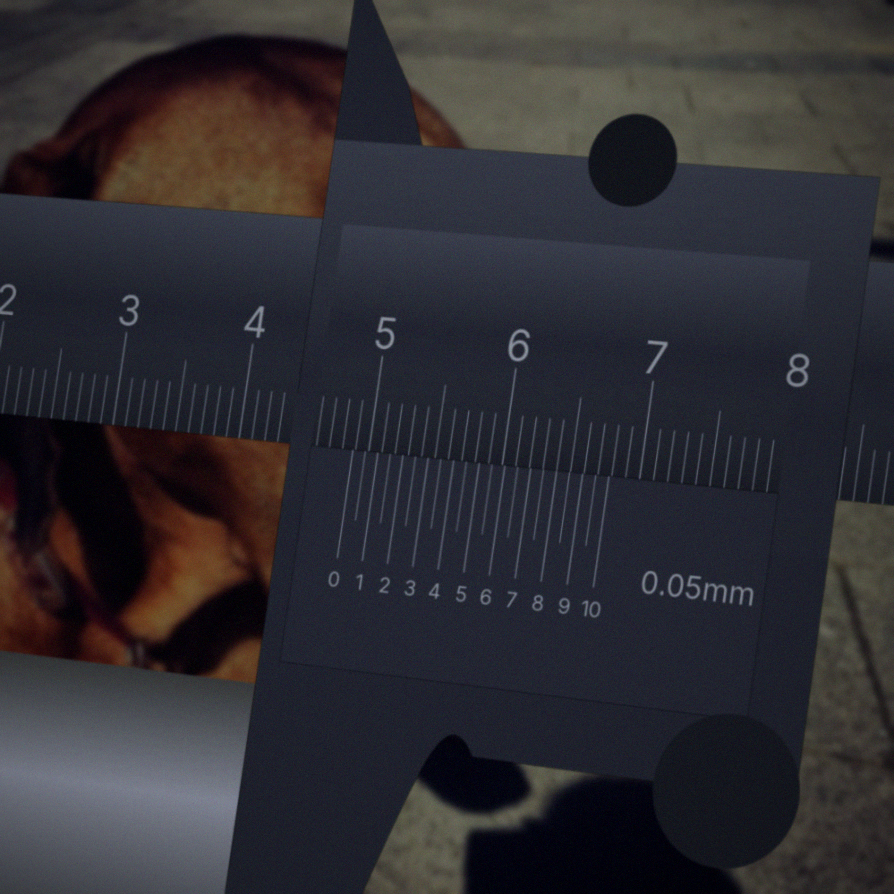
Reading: mm 48.8
